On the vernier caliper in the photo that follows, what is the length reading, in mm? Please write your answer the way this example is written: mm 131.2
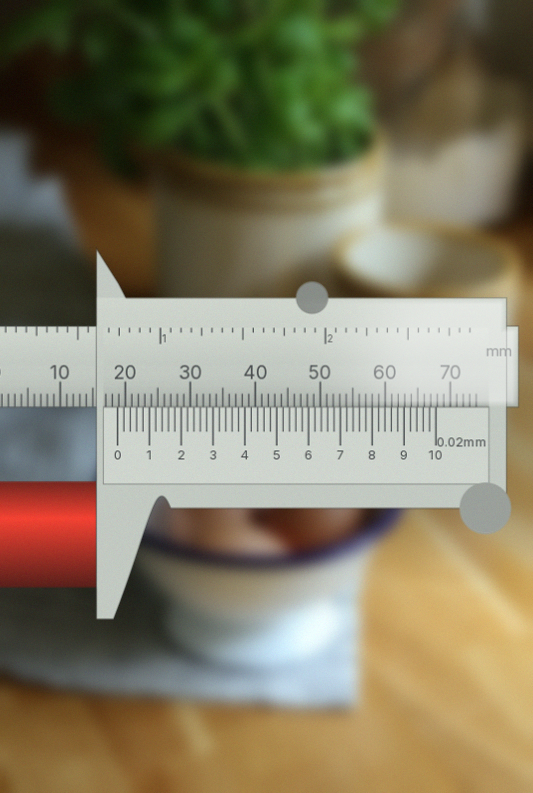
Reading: mm 18.8
